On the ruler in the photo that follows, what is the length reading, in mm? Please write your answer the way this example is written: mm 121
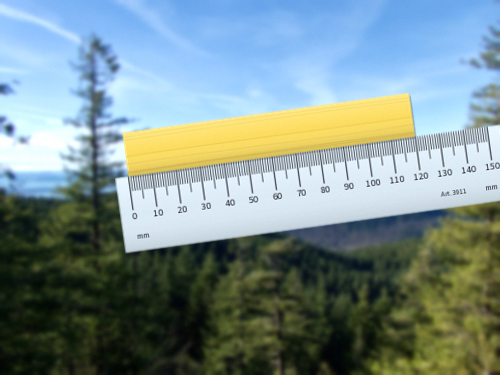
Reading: mm 120
